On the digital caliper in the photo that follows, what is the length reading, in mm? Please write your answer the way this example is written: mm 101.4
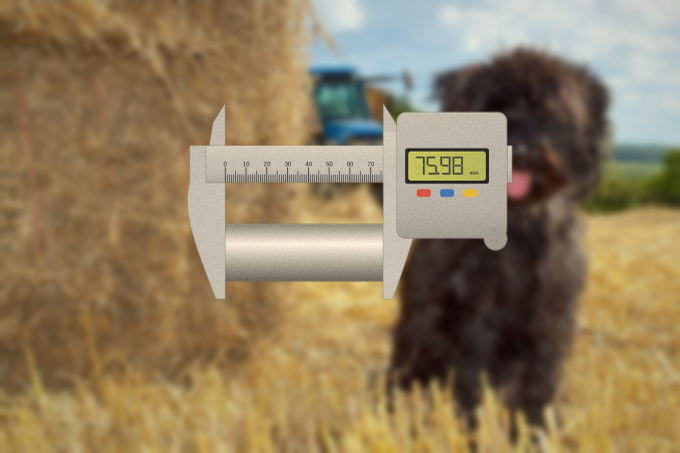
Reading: mm 75.98
